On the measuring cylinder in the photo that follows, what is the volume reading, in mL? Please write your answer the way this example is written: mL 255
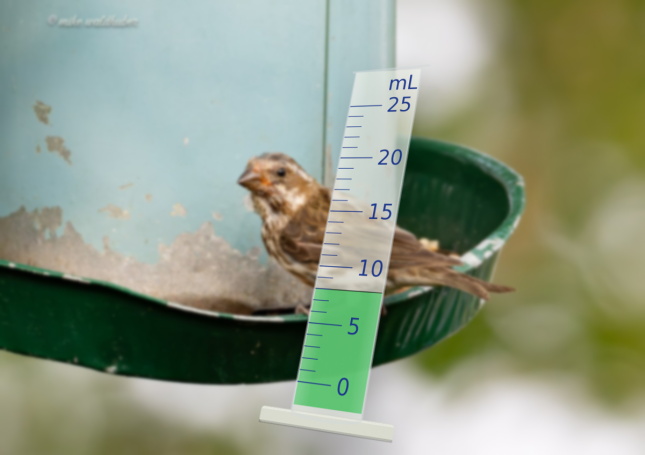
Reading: mL 8
